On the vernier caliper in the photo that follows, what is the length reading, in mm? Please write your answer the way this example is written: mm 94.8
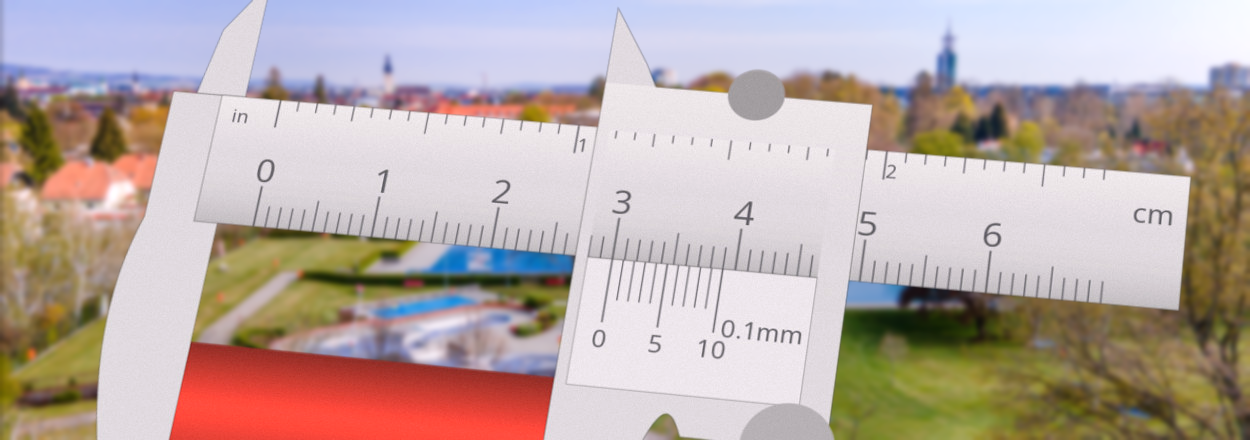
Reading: mm 30.0
